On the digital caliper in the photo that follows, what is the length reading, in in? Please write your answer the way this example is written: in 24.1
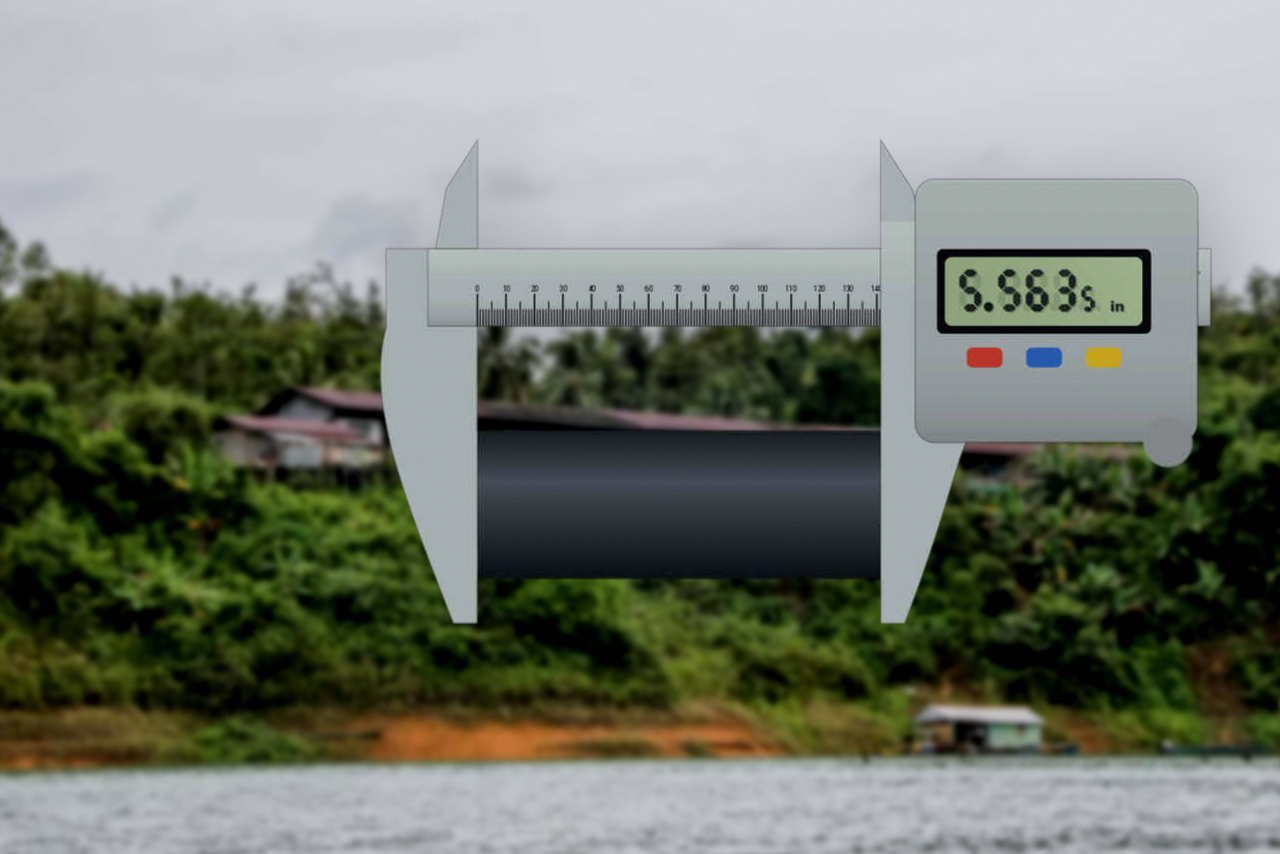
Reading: in 5.5635
